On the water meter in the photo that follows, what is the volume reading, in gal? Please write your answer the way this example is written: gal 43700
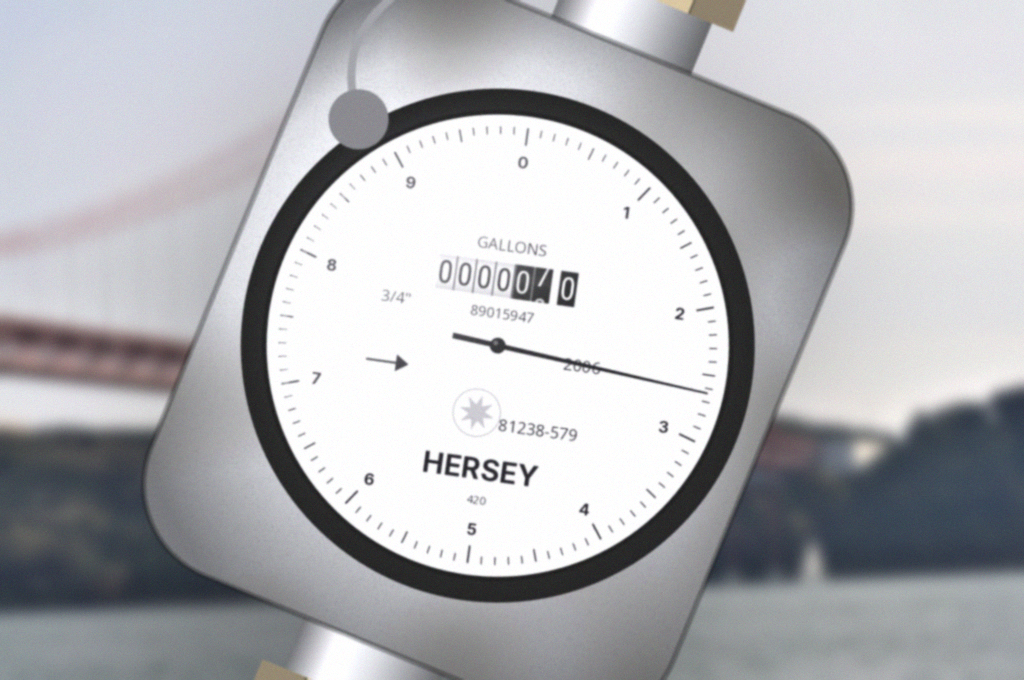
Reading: gal 72.6
